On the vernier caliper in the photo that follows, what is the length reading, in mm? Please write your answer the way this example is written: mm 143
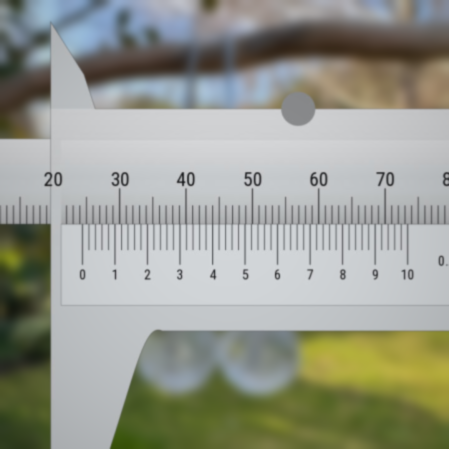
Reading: mm 24.4
